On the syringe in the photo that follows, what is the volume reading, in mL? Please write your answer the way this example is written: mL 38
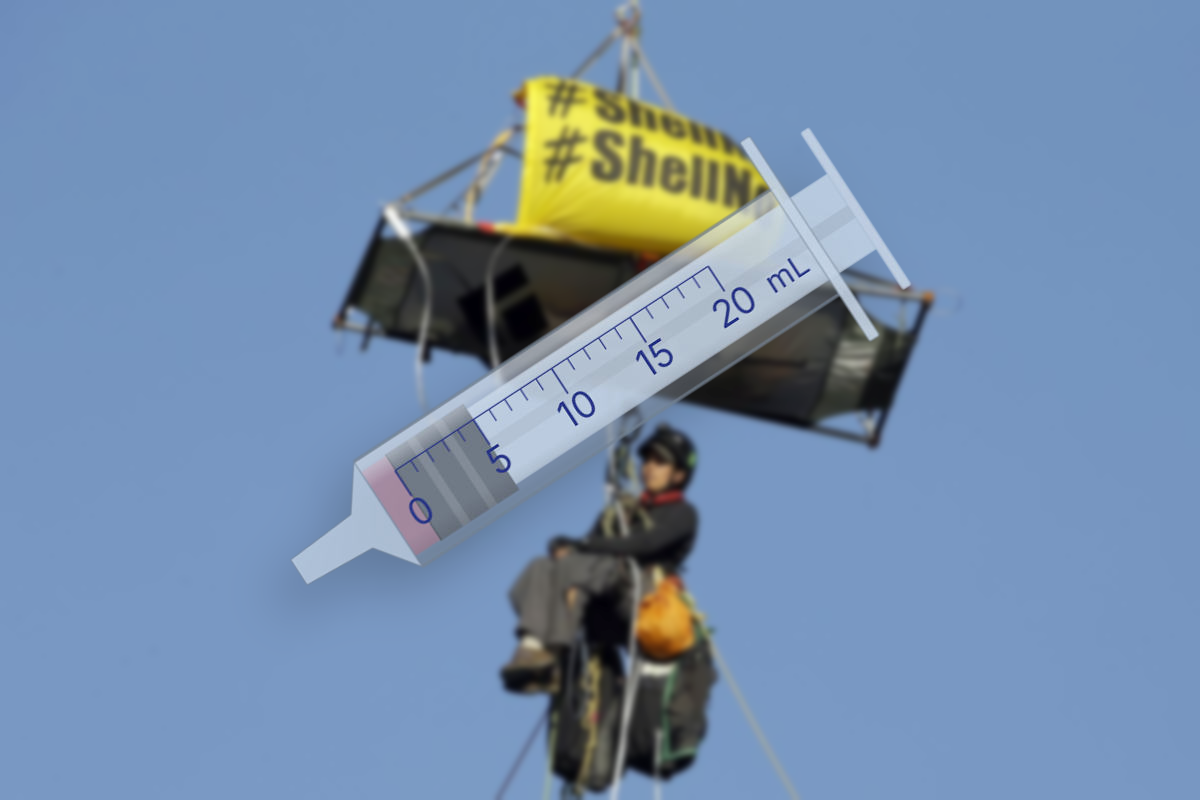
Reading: mL 0
